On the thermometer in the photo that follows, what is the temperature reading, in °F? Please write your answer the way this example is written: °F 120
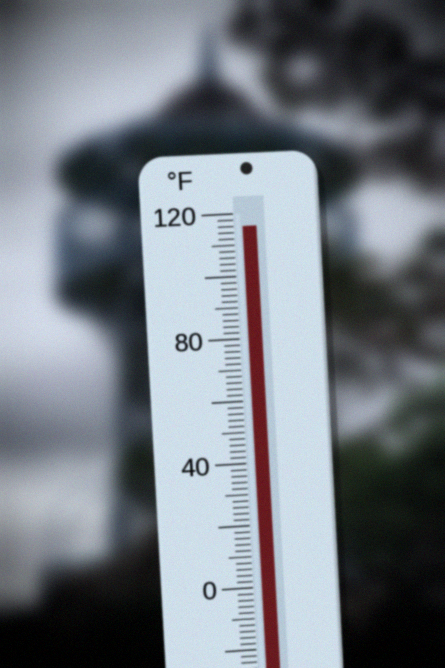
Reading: °F 116
